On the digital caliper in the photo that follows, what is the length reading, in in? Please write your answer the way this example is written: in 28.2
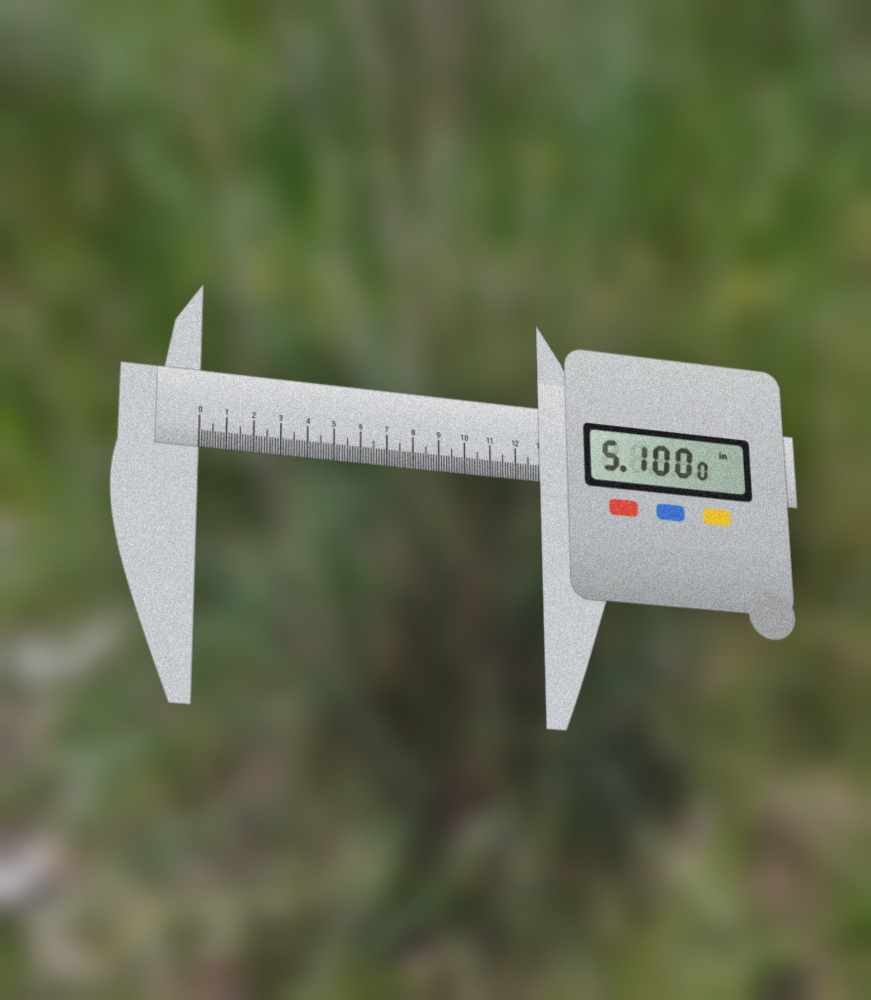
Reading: in 5.1000
